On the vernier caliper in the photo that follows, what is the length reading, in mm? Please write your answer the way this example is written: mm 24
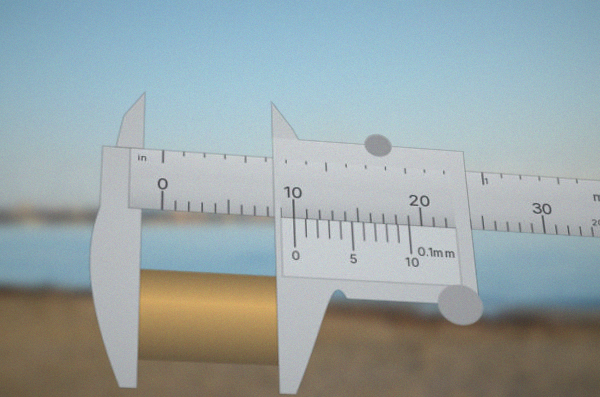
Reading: mm 10.0
